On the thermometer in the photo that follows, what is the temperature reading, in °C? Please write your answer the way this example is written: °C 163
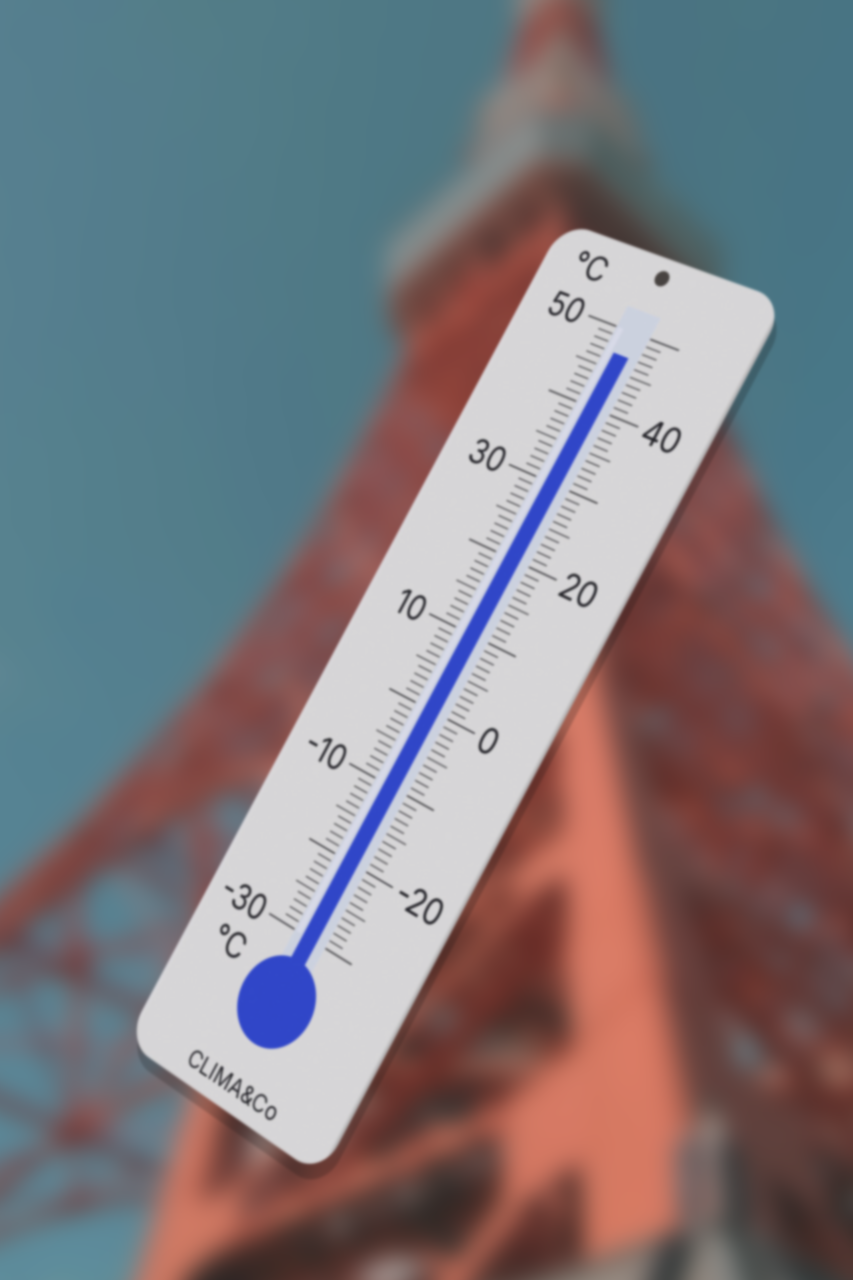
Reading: °C 47
